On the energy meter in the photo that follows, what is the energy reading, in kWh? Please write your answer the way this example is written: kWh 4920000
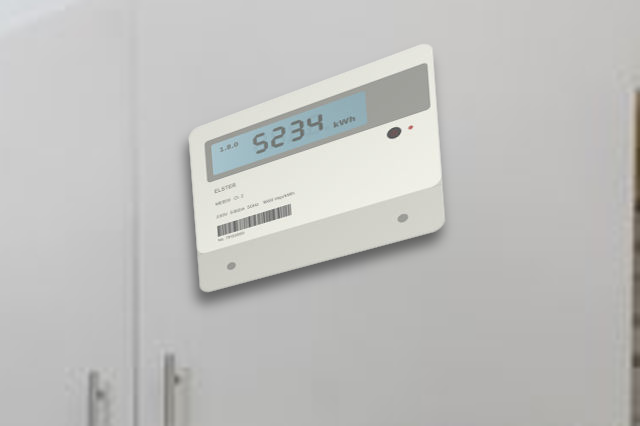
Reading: kWh 5234
